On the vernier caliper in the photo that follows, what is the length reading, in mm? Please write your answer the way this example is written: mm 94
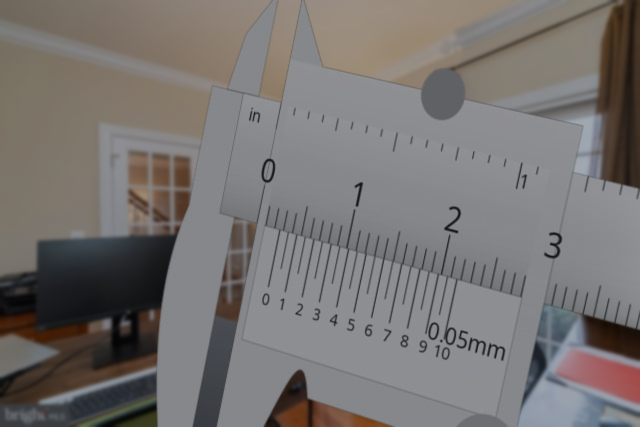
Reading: mm 2.6
